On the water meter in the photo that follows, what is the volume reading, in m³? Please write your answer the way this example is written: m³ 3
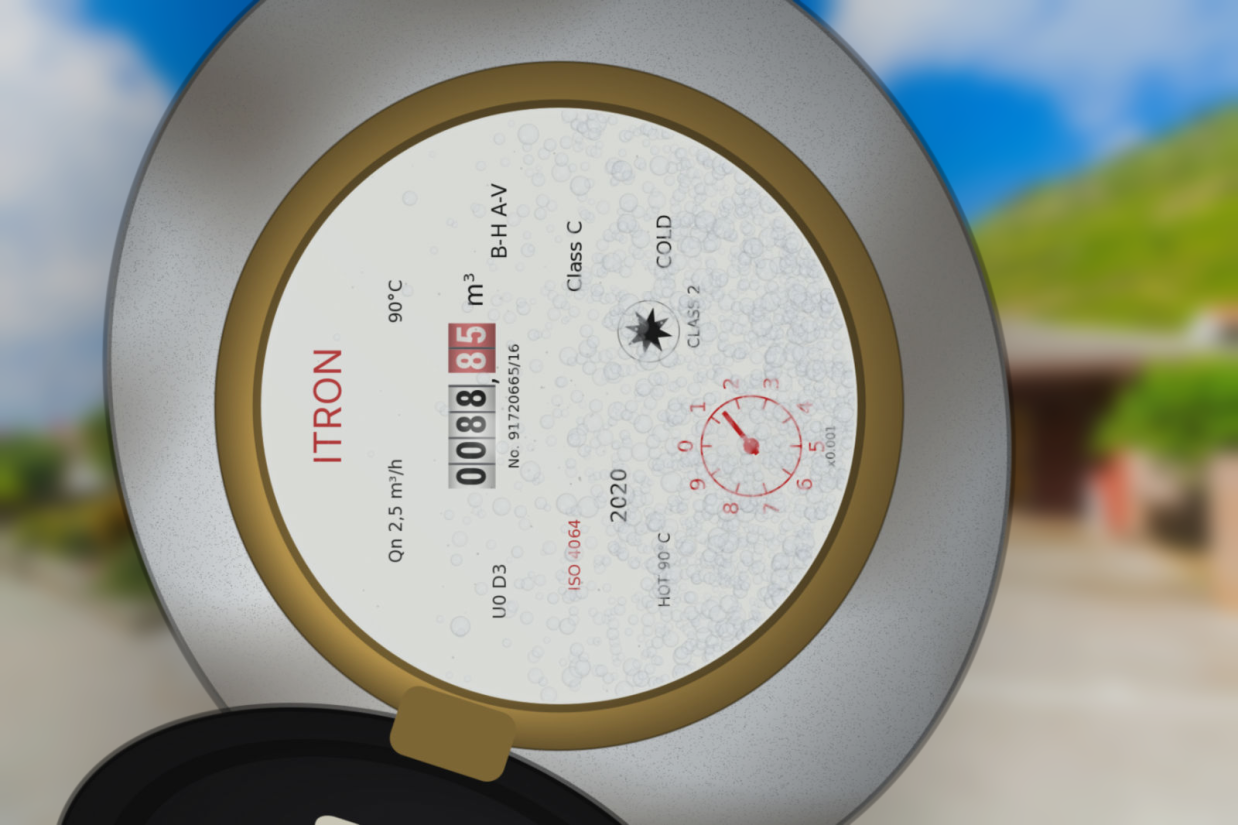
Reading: m³ 88.851
